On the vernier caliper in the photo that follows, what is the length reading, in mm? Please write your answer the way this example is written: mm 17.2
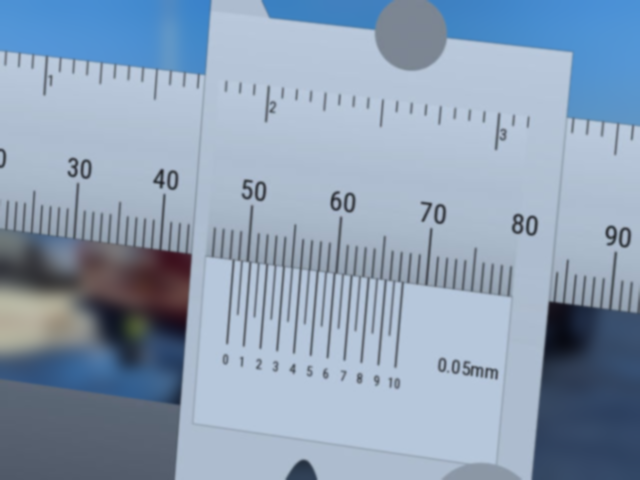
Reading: mm 48.4
